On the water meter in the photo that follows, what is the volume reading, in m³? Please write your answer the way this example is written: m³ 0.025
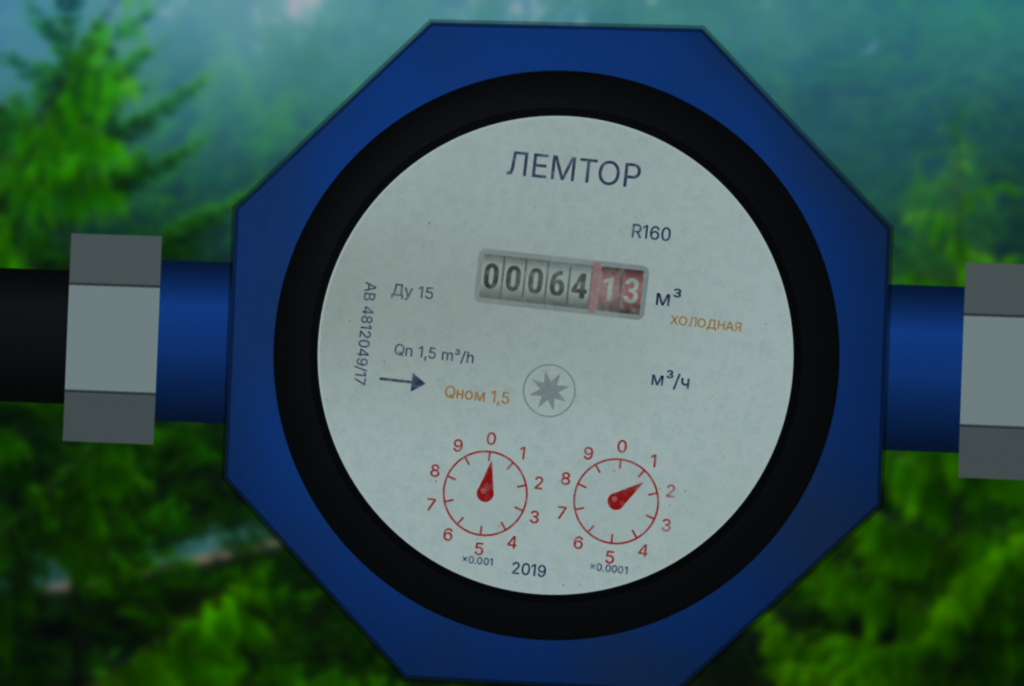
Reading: m³ 64.1301
